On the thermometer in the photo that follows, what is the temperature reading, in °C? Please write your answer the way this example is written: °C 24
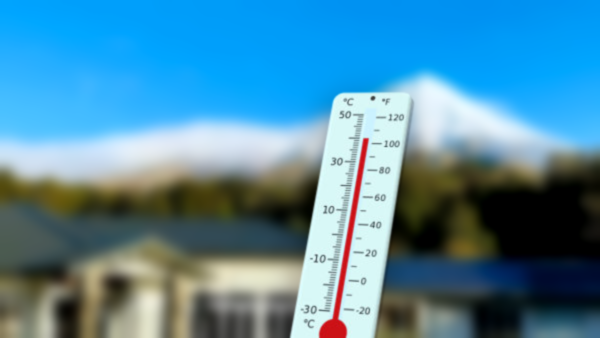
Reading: °C 40
